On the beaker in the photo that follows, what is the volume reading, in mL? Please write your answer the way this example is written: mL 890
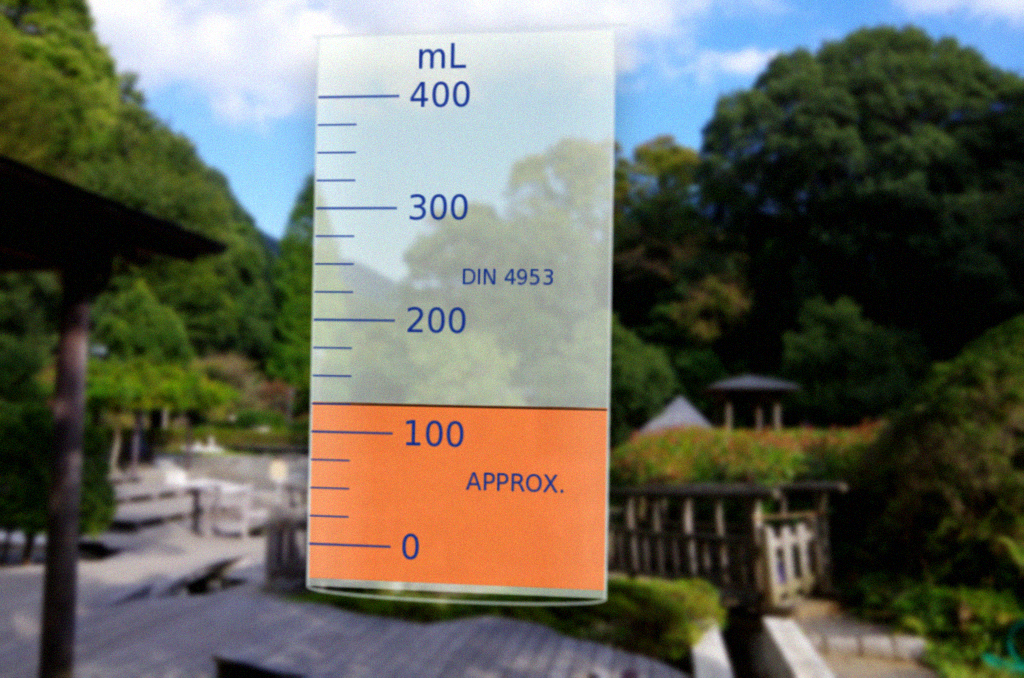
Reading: mL 125
